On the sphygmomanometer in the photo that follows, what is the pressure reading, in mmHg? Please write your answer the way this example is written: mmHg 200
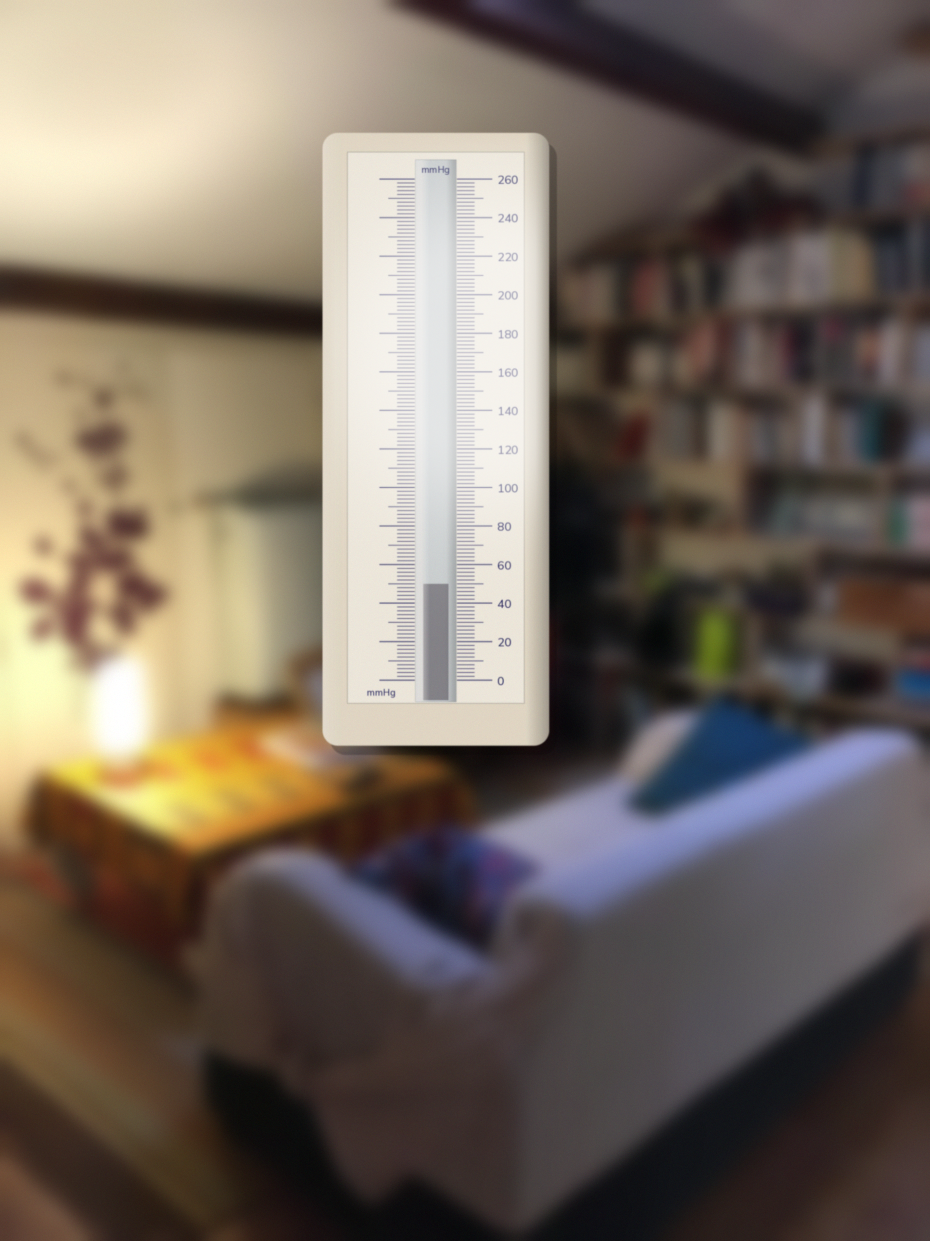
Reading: mmHg 50
